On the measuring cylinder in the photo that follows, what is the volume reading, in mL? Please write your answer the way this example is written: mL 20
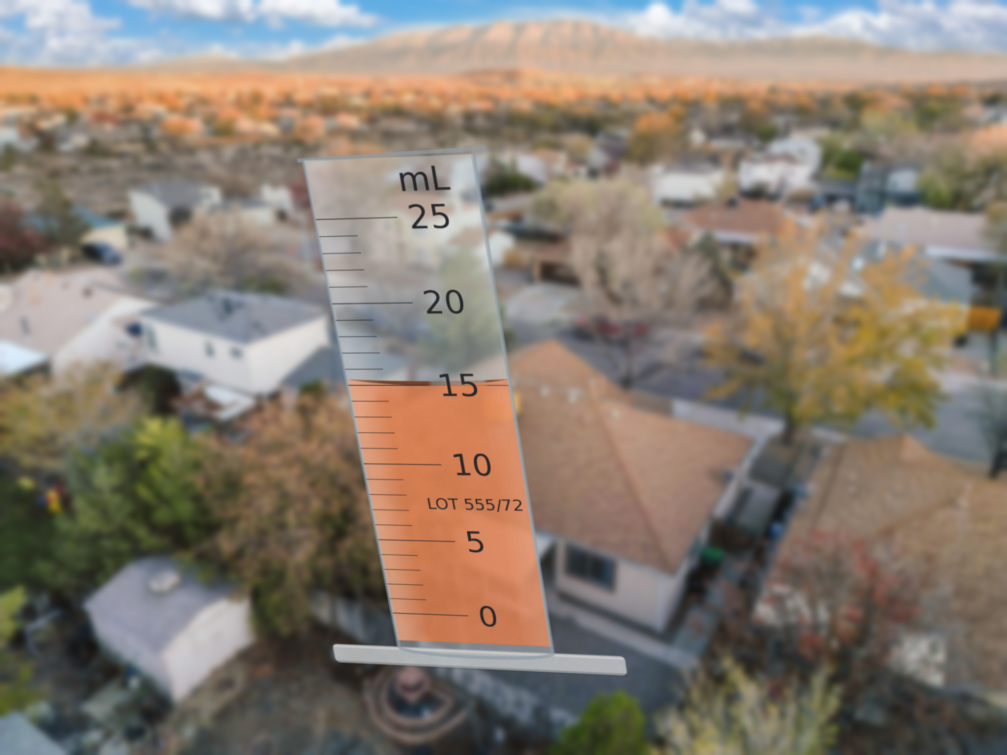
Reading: mL 15
